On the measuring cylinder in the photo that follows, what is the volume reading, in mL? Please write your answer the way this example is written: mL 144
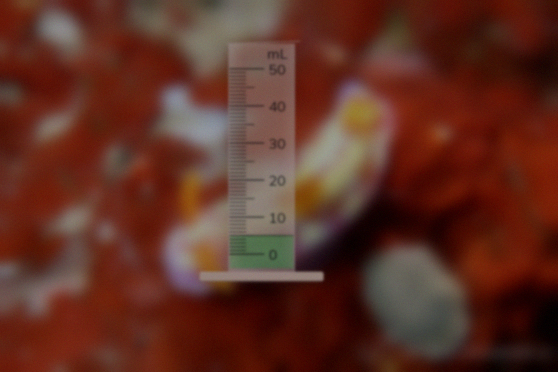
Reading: mL 5
